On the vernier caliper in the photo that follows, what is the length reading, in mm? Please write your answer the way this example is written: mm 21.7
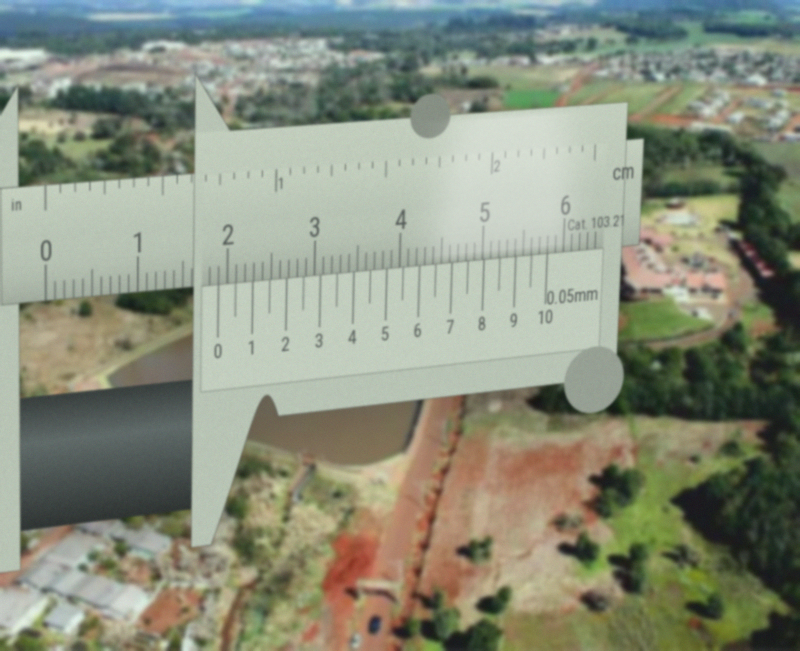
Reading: mm 19.0
